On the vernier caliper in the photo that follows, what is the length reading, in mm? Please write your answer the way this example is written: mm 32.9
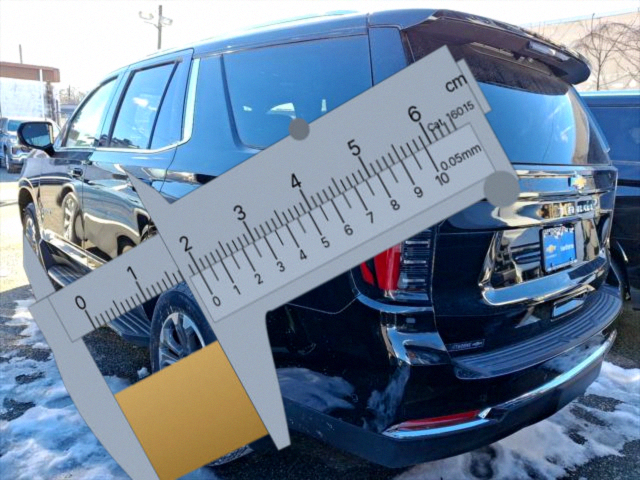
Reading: mm 20.0
